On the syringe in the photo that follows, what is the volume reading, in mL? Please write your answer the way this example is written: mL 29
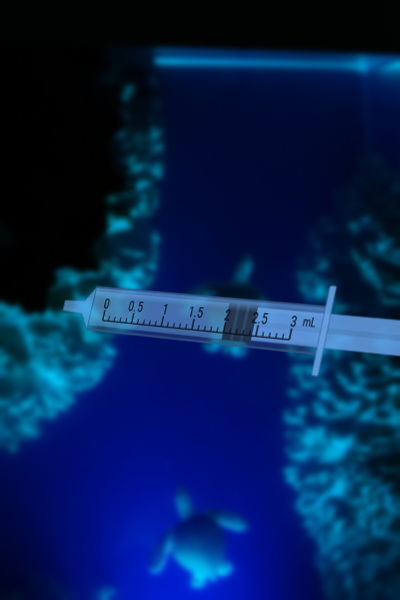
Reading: mL 2
